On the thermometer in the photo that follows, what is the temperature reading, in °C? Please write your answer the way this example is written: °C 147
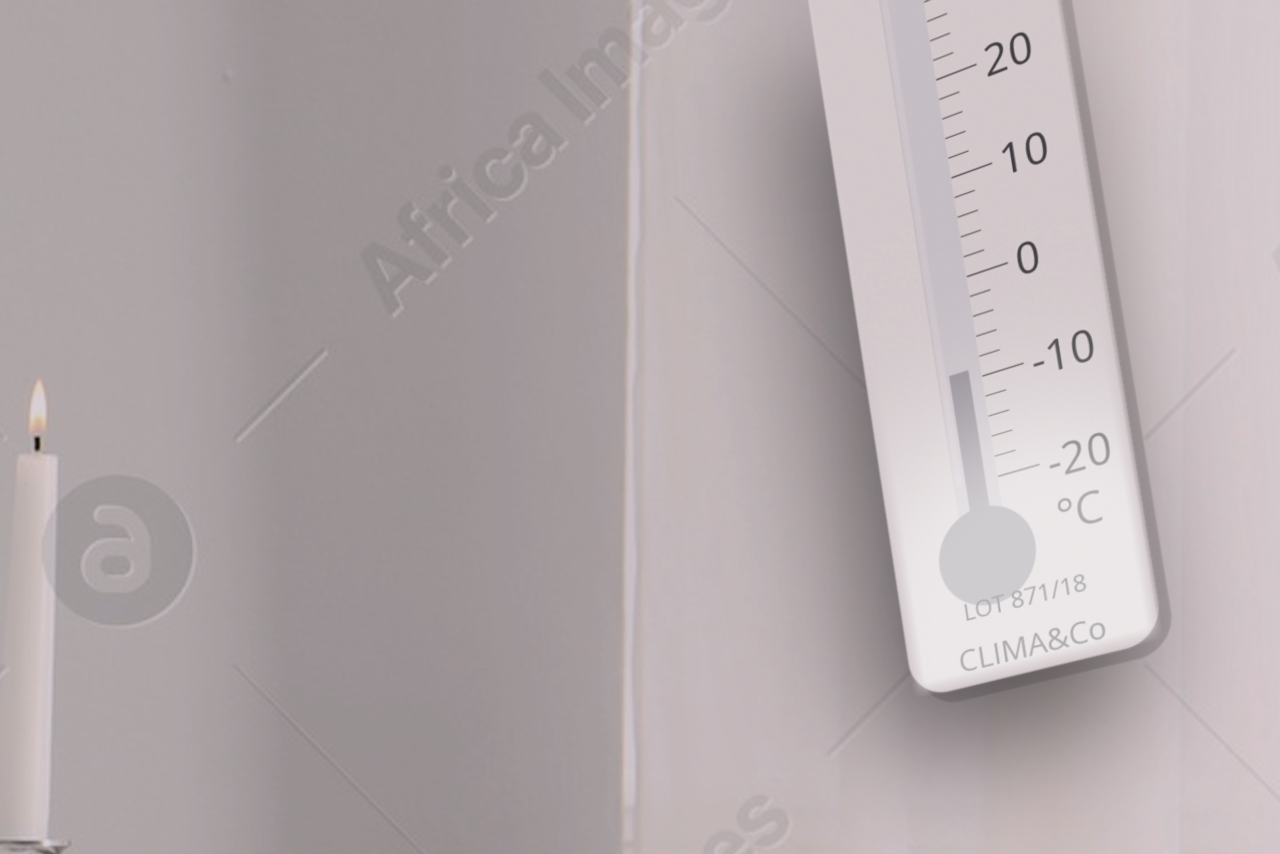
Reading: °C -9
